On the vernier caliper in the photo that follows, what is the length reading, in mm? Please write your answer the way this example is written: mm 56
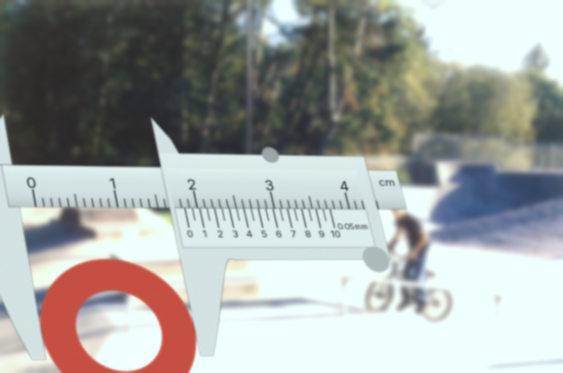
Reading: mm 18.4
